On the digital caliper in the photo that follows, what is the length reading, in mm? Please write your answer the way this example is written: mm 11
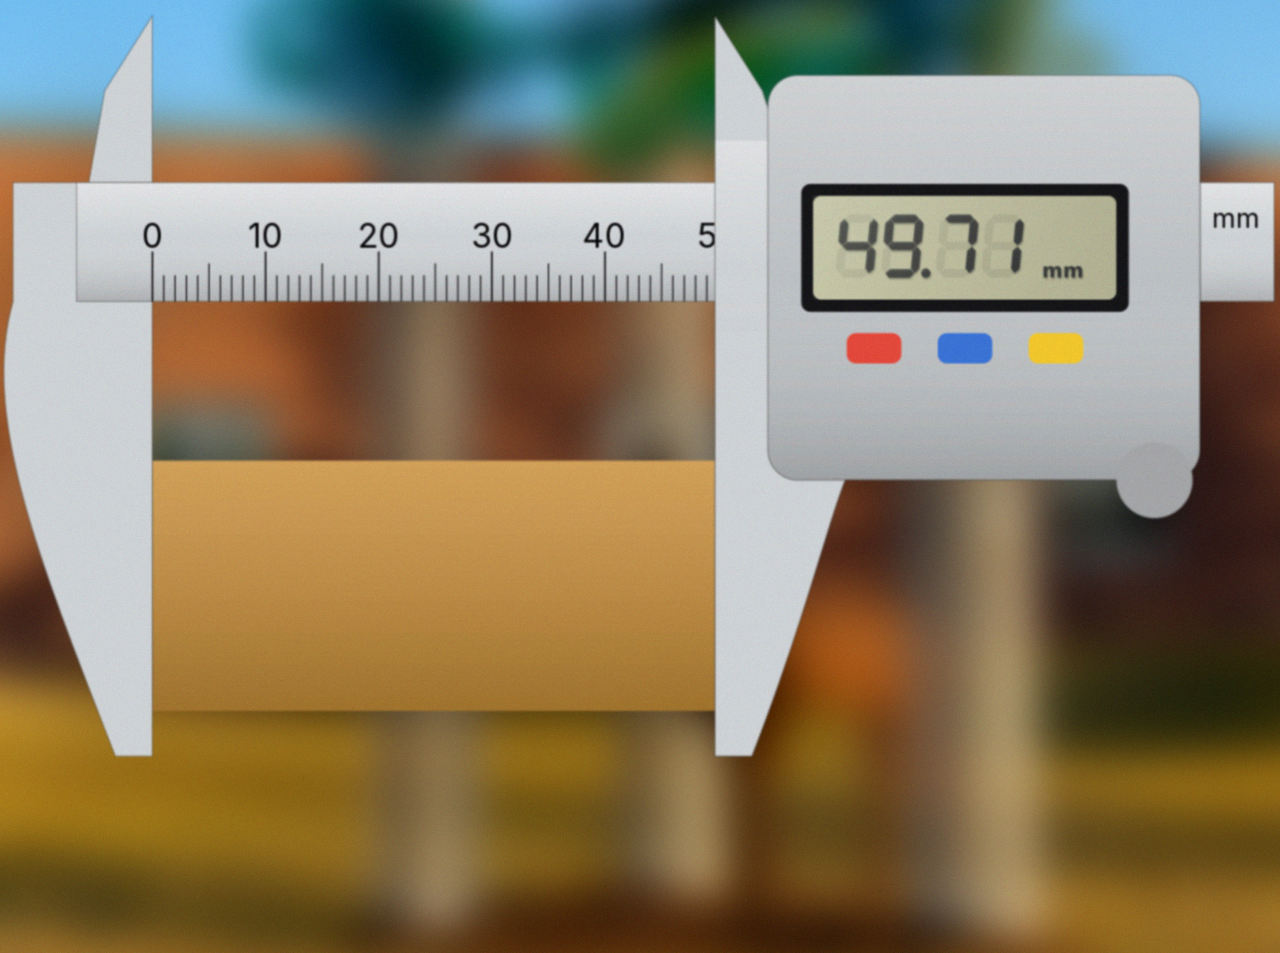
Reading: mm 49.71
